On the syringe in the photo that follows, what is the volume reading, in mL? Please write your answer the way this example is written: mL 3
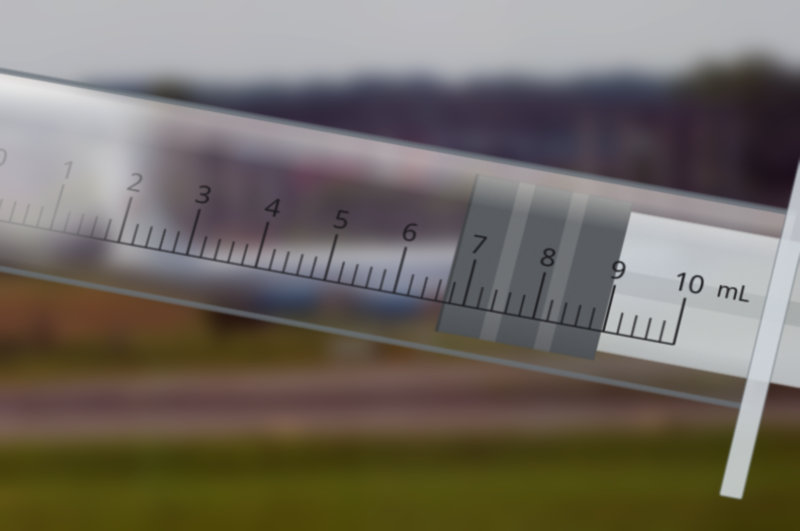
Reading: mL 6.7
